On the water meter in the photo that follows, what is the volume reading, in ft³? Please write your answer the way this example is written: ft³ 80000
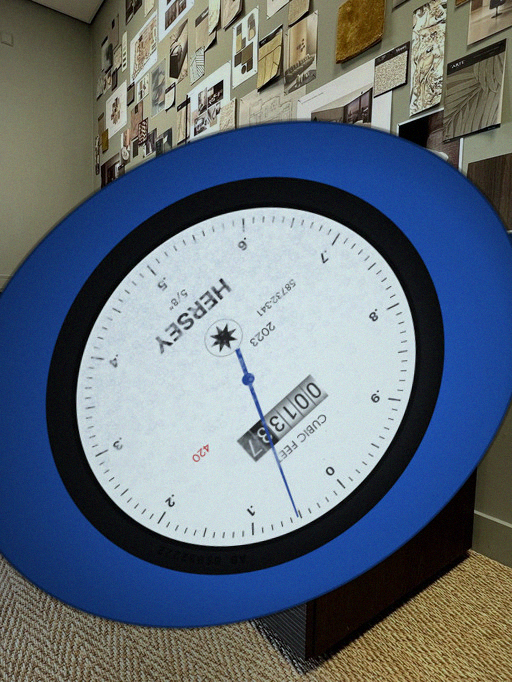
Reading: ft³ 1337.05
